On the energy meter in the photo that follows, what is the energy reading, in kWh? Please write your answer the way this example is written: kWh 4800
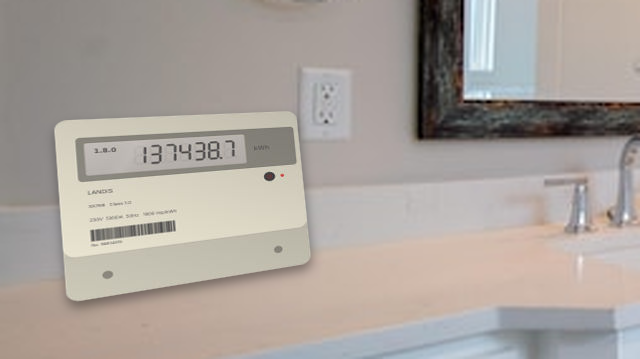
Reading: kWh 137438.7
